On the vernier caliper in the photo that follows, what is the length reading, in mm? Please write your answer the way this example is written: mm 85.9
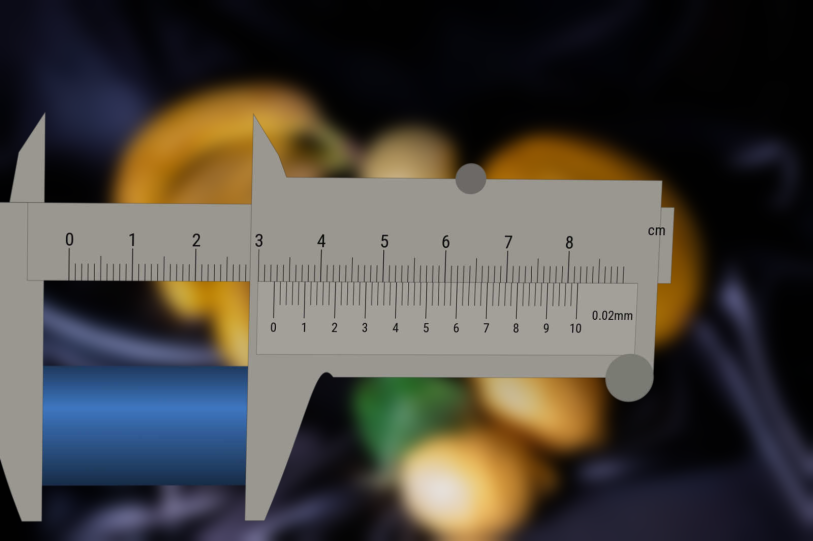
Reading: mm 32.6
